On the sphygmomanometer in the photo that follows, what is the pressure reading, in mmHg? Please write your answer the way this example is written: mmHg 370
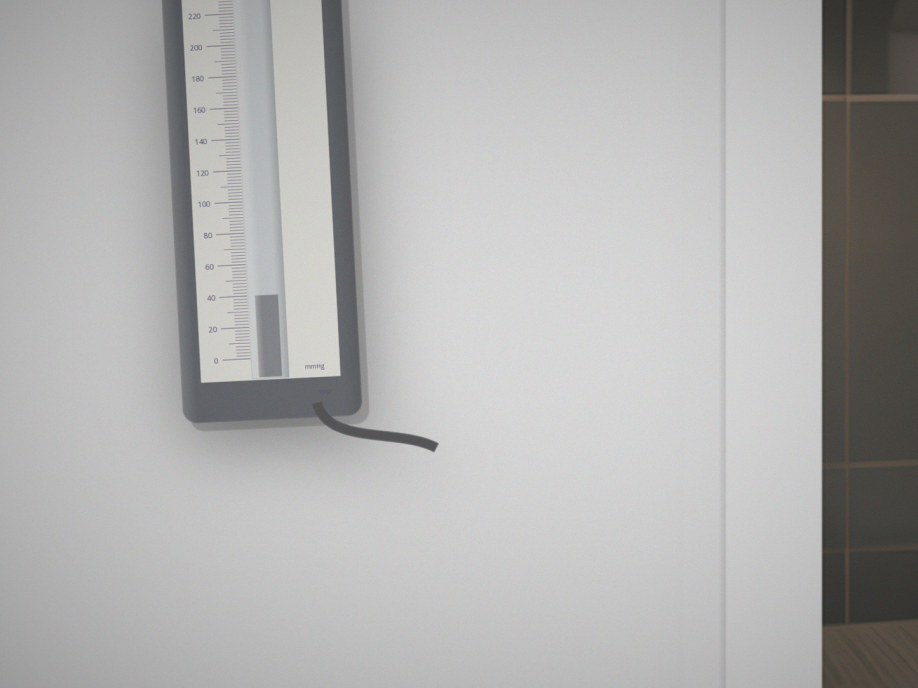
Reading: mmHg 40
